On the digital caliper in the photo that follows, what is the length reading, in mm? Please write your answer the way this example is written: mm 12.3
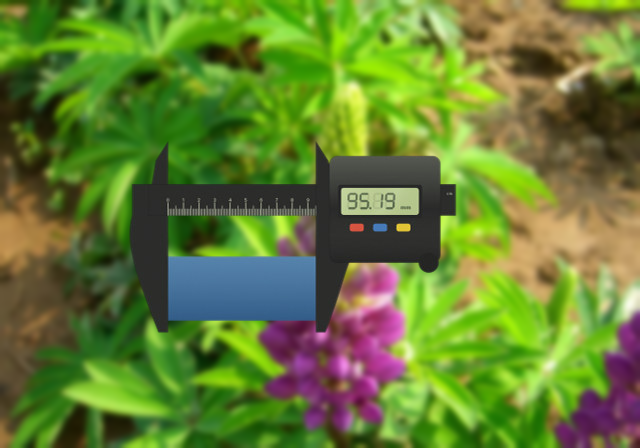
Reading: mm 95.19
